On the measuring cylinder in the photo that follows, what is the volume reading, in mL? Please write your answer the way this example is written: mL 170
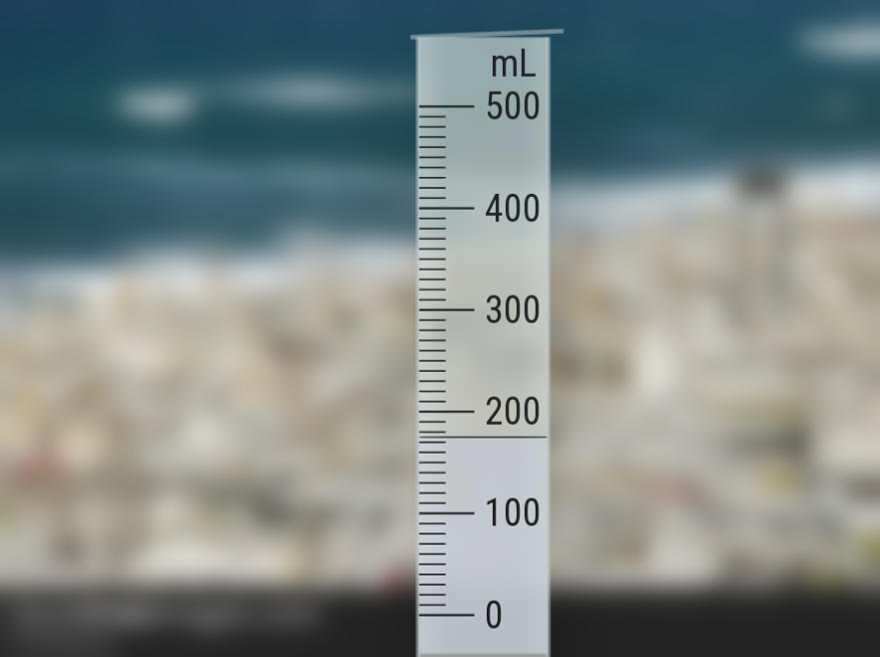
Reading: mL 175
